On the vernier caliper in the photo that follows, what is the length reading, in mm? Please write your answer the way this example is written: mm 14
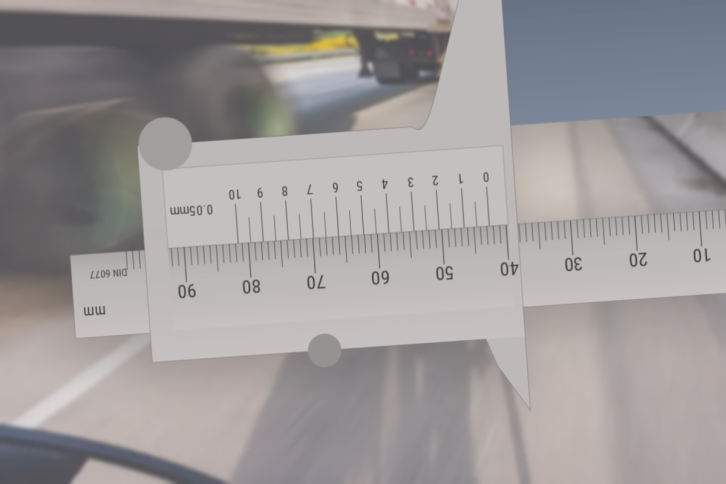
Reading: mm 42.6
